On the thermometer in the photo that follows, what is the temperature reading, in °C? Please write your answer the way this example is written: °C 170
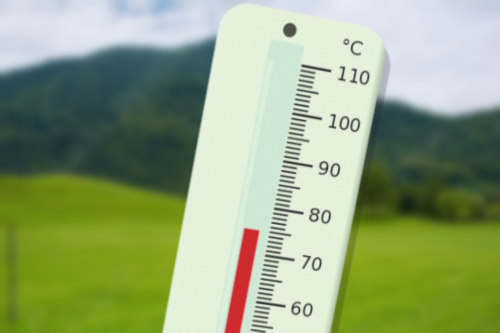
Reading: °C 75
